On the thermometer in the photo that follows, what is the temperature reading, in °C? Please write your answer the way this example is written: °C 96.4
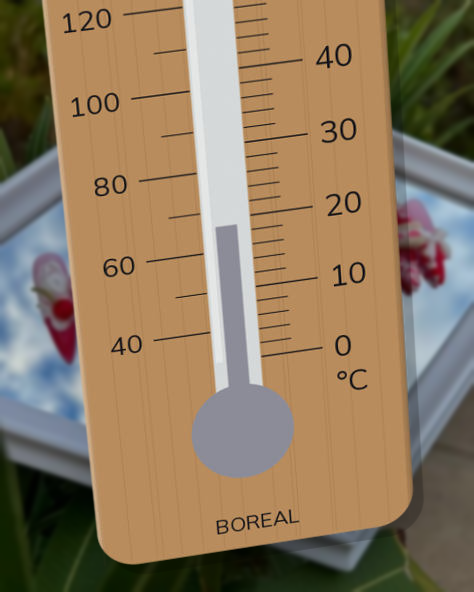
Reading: °C 19
